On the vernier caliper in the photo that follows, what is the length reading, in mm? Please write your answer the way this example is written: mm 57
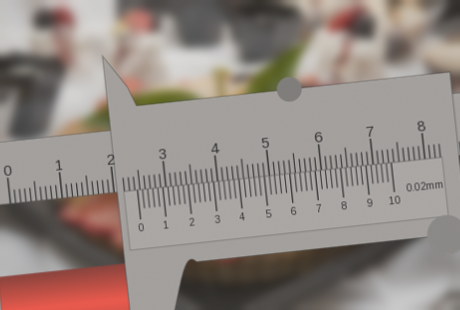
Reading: mm 24.5
